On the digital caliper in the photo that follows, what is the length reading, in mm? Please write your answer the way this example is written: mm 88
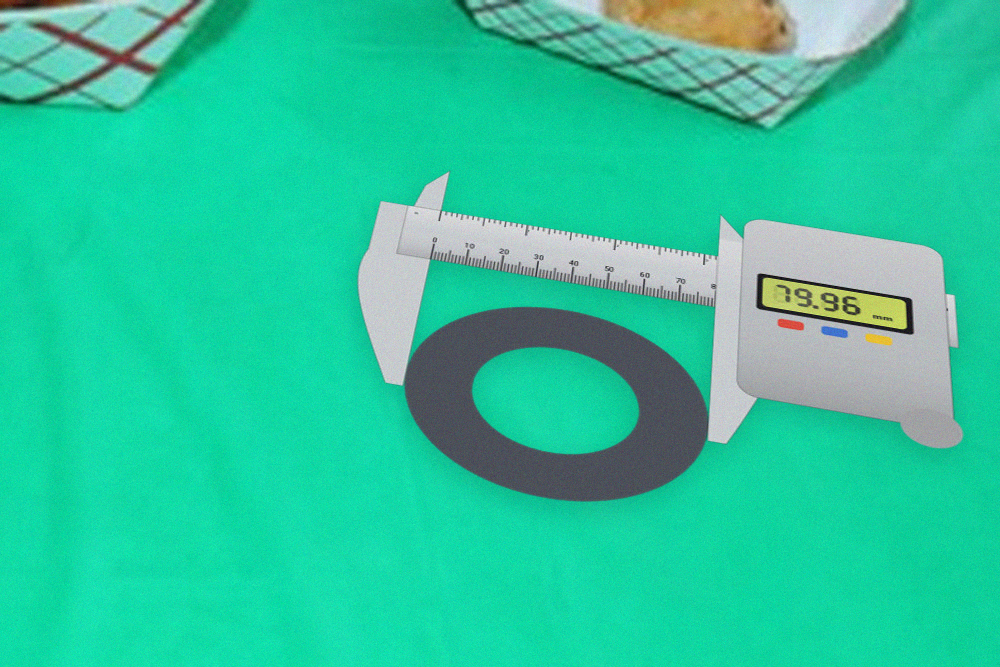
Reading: mm 79.96
